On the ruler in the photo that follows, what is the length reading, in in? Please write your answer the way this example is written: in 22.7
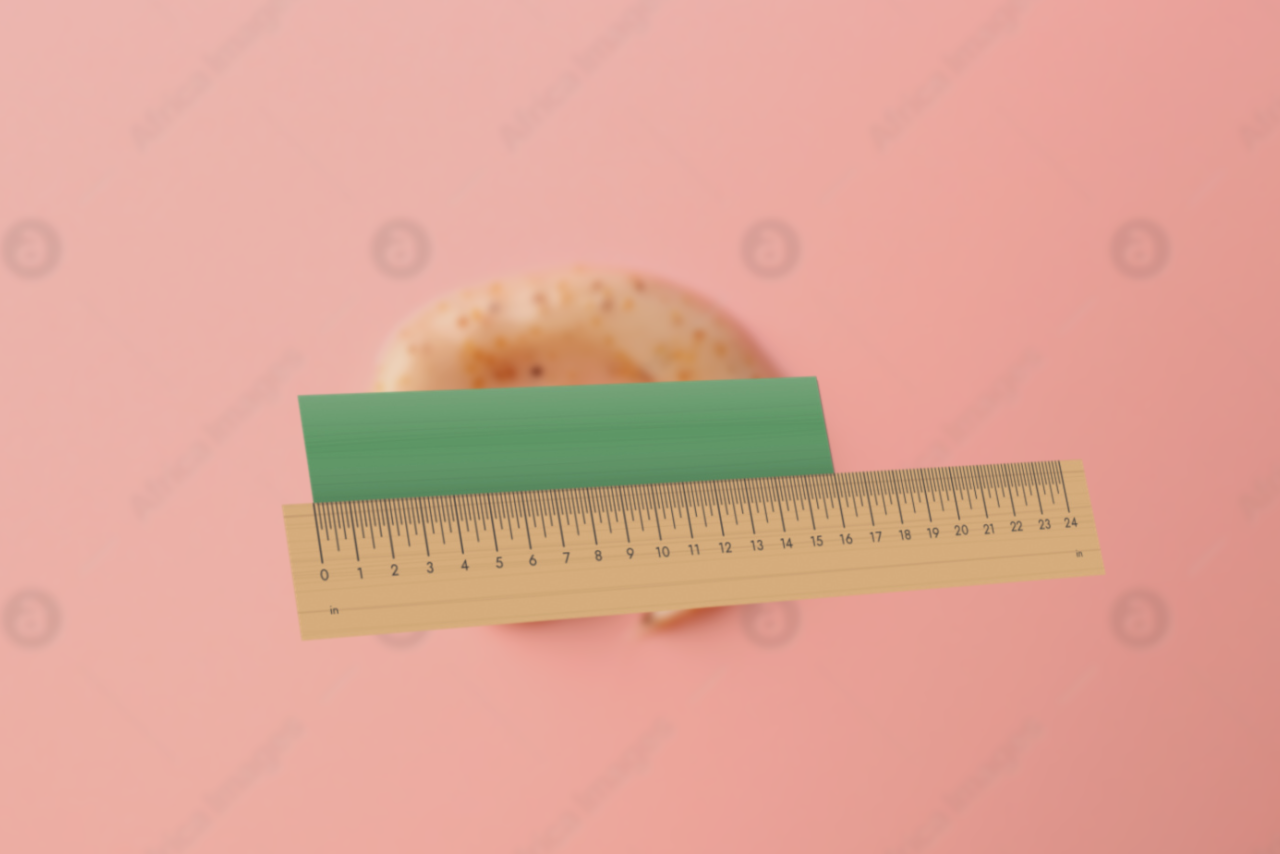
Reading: in 16
